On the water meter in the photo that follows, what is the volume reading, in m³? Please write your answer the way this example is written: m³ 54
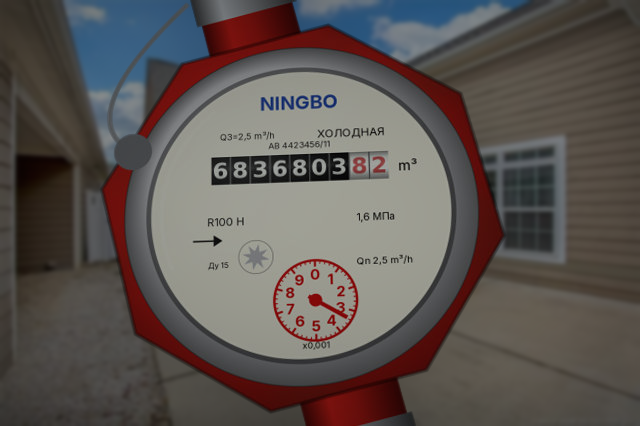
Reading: m³ 6836803.823
